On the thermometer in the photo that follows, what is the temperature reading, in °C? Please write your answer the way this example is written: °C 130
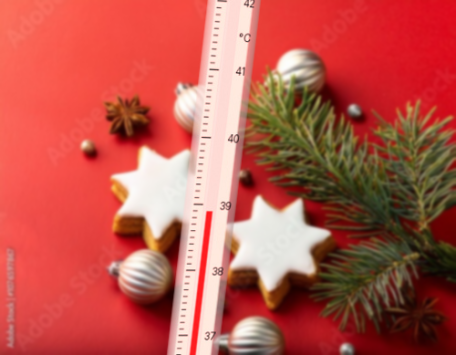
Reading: °C 38.9
